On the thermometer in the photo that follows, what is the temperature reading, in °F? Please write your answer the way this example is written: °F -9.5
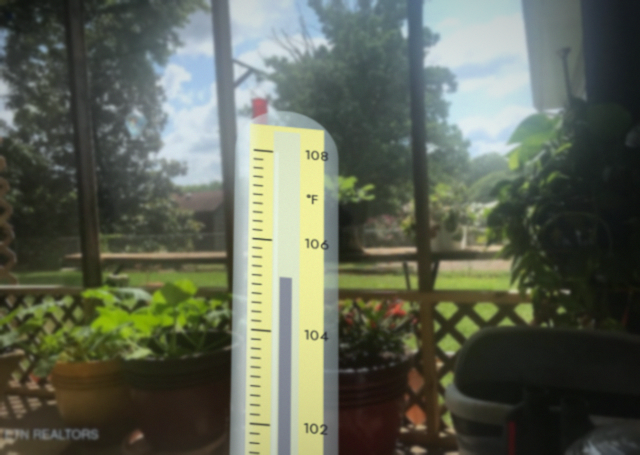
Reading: °F 105.2
